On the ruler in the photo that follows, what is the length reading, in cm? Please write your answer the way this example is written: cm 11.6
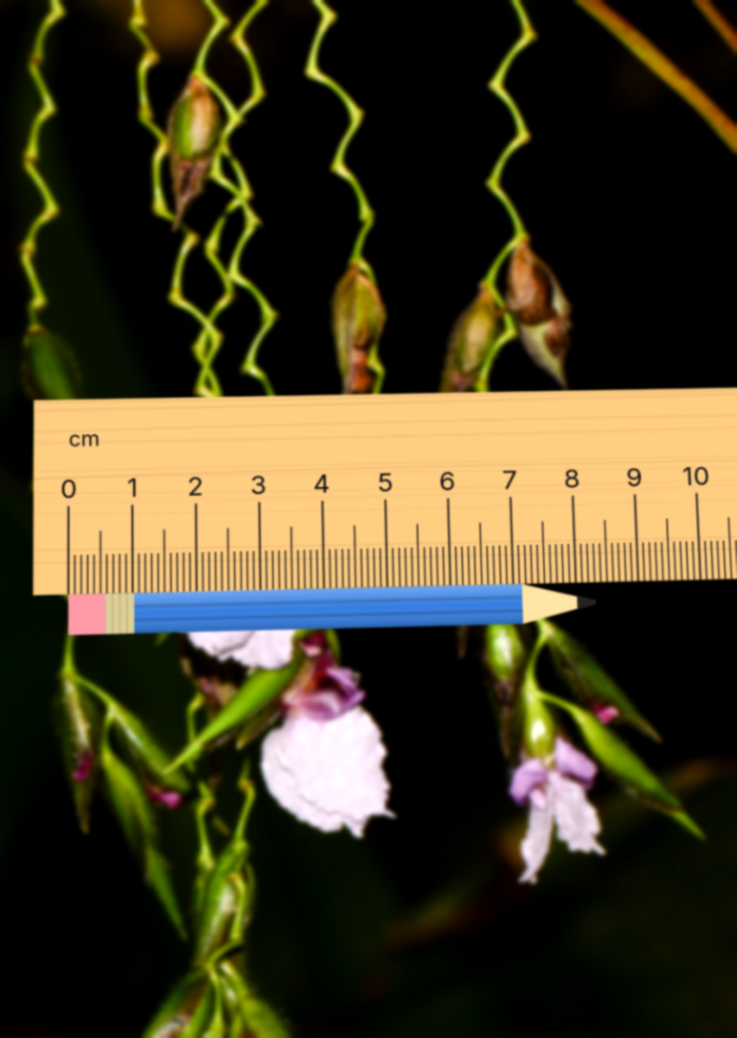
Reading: cm 8.3
